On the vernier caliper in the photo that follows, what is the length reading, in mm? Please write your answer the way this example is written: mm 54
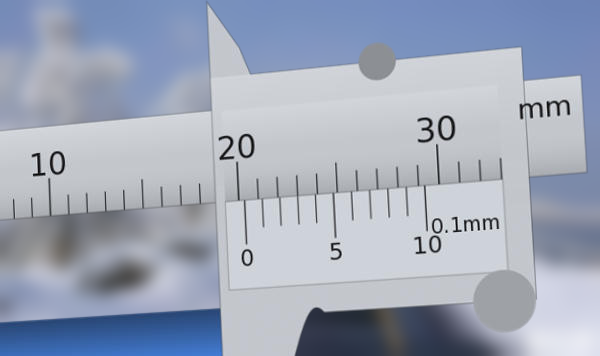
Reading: mm 20.3
